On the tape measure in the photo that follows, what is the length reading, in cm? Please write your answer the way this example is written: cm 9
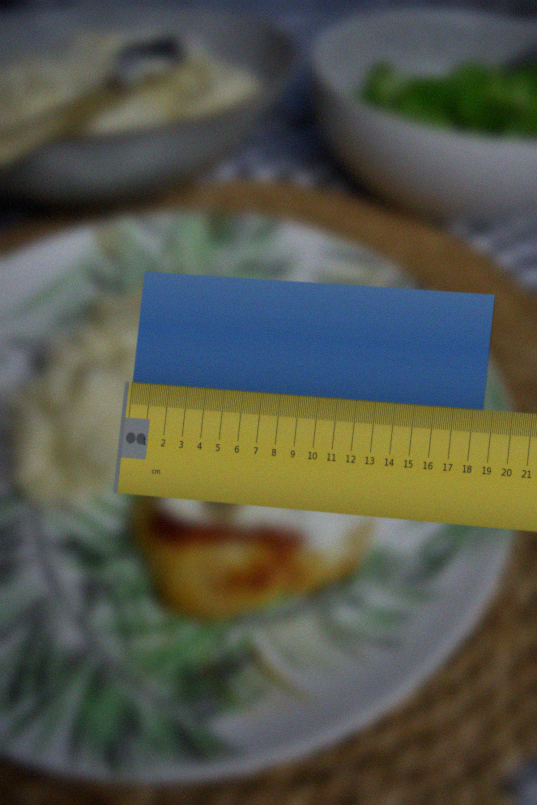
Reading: cm 18.5
